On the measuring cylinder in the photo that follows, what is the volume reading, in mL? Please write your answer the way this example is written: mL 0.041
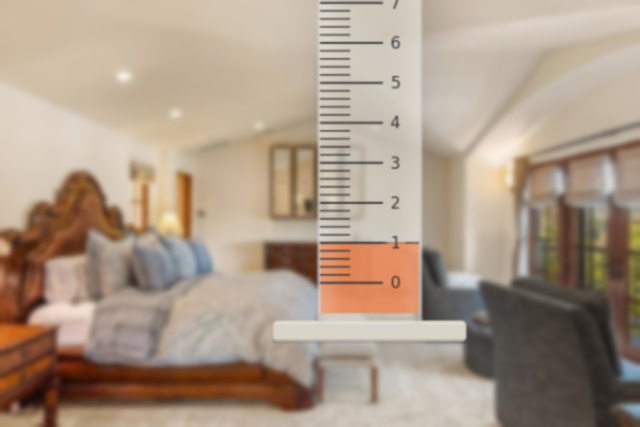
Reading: mL 1
